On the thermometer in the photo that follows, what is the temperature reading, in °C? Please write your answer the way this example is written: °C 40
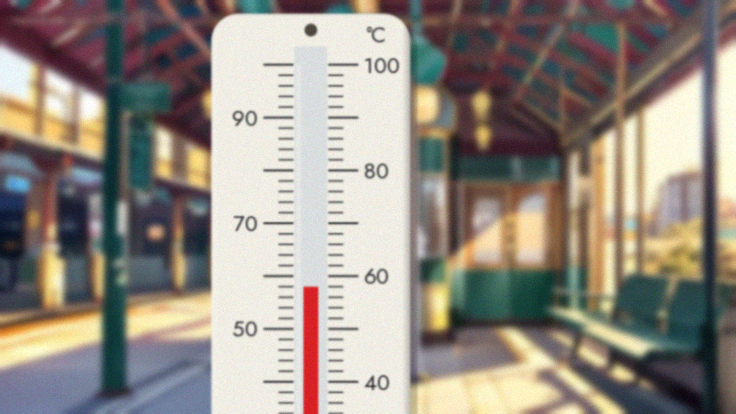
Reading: °C 58
